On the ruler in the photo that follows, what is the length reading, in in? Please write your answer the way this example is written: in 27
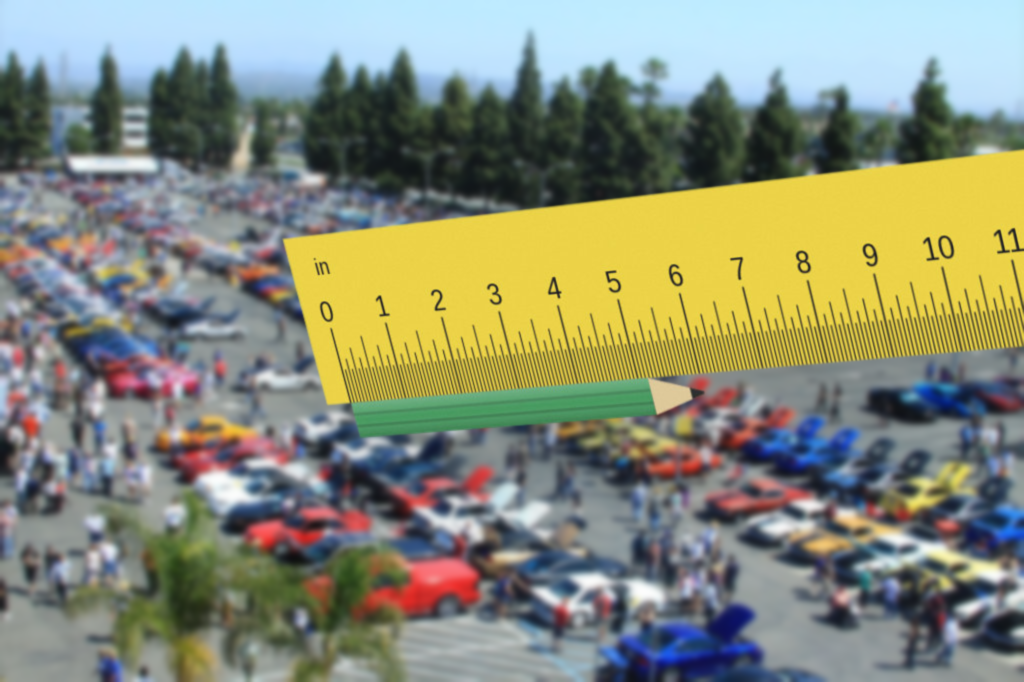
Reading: in 6
